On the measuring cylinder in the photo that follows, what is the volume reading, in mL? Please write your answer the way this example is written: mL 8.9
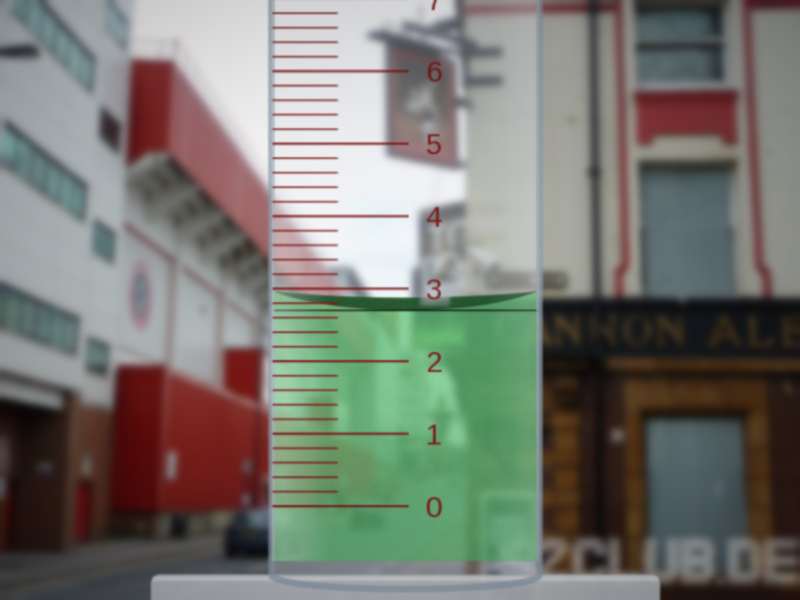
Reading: mL 2.7
